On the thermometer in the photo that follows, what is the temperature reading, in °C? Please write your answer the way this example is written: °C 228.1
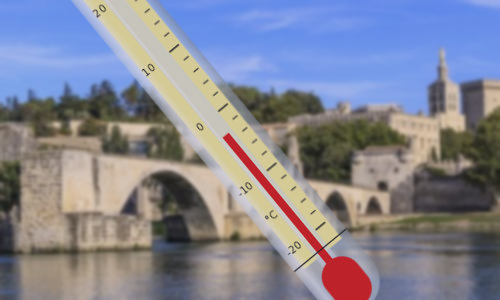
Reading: °C -3
